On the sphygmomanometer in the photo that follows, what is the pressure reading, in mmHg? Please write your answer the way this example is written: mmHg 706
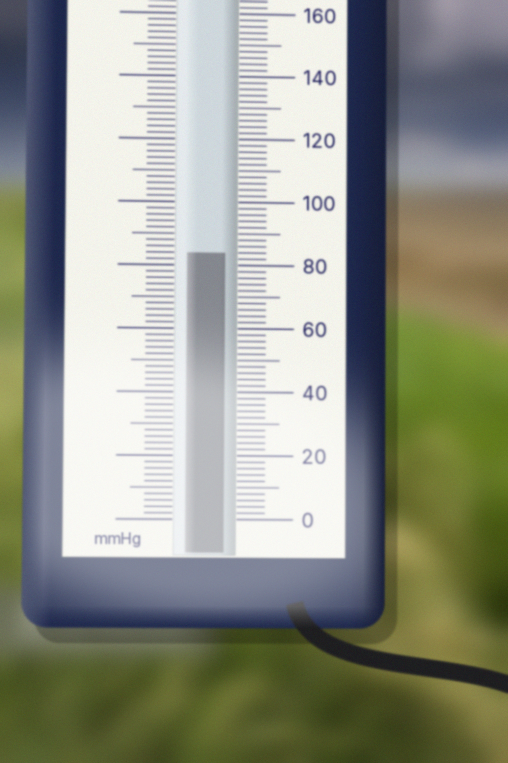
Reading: mmHg 84
